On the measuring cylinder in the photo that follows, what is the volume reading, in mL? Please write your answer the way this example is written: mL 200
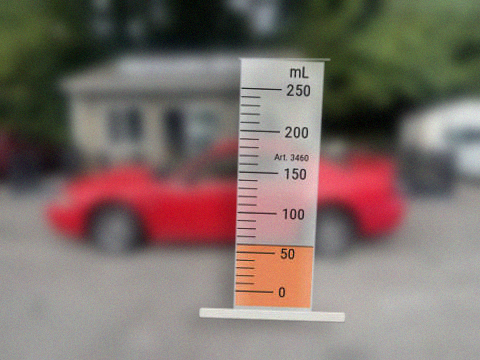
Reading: mL 60
